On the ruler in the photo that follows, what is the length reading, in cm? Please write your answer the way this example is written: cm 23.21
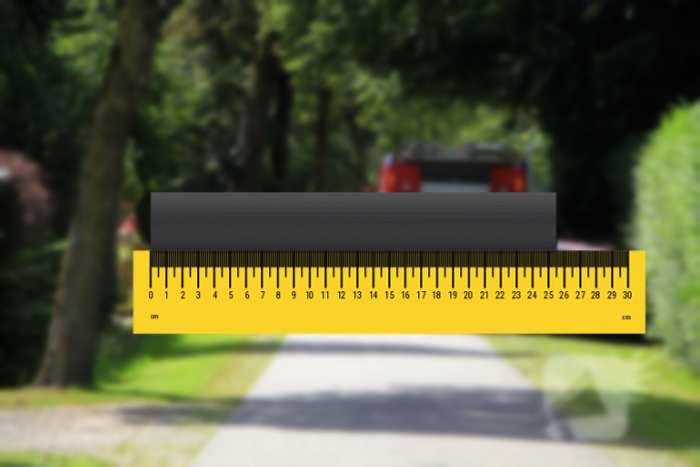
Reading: cm 25.5
